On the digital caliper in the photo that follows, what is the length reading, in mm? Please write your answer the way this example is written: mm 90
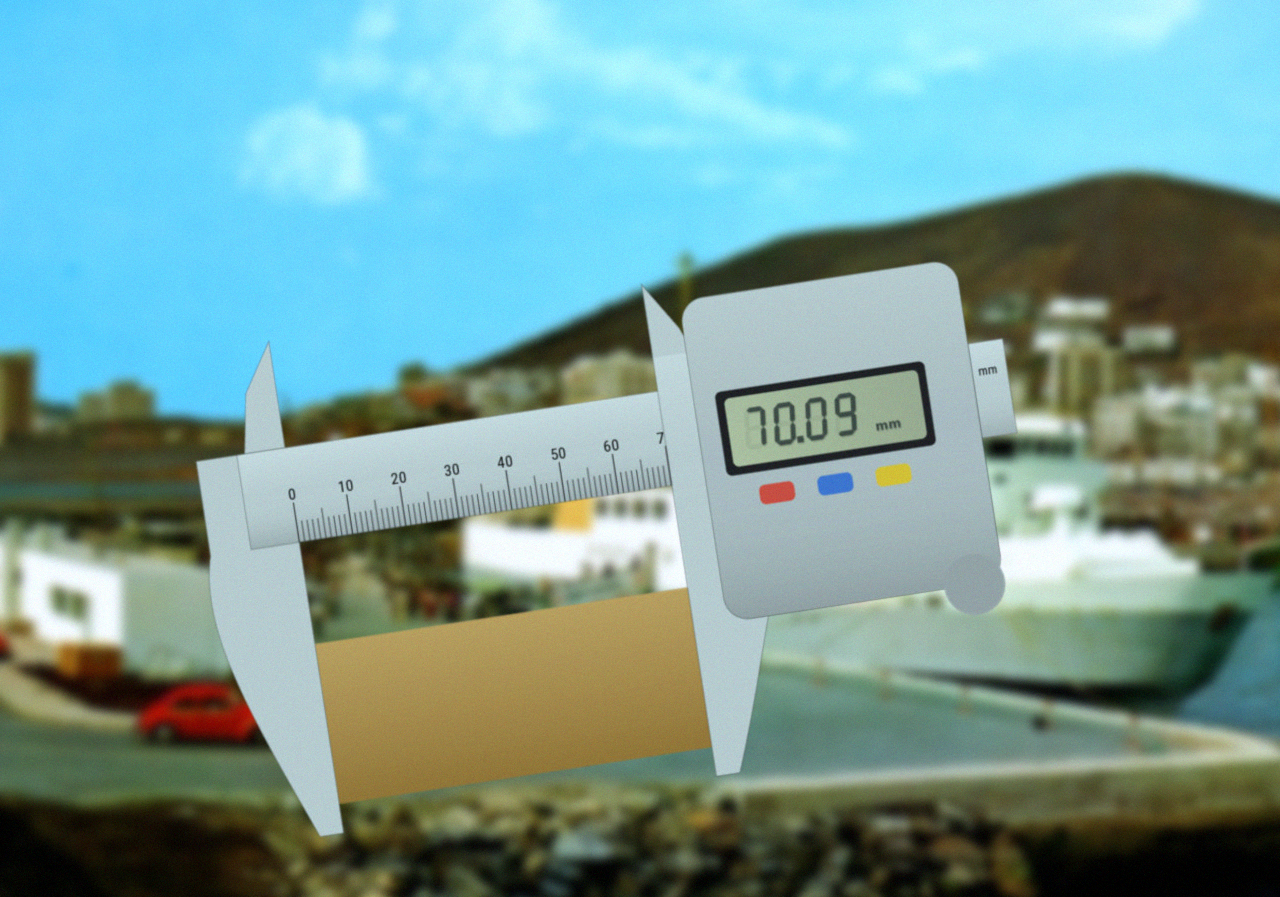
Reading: mm 70.09
